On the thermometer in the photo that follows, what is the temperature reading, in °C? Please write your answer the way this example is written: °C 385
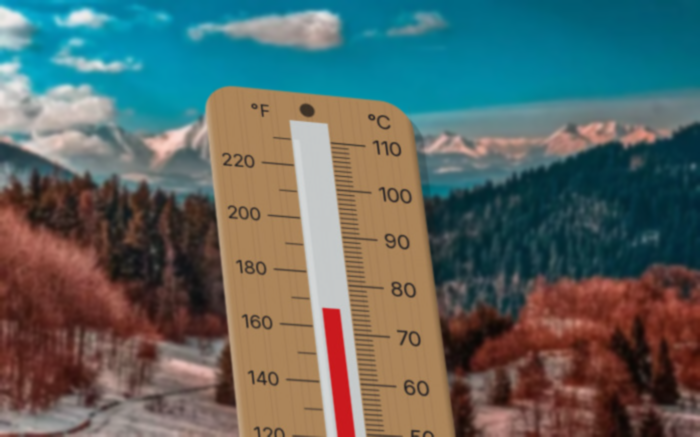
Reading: °C 75
